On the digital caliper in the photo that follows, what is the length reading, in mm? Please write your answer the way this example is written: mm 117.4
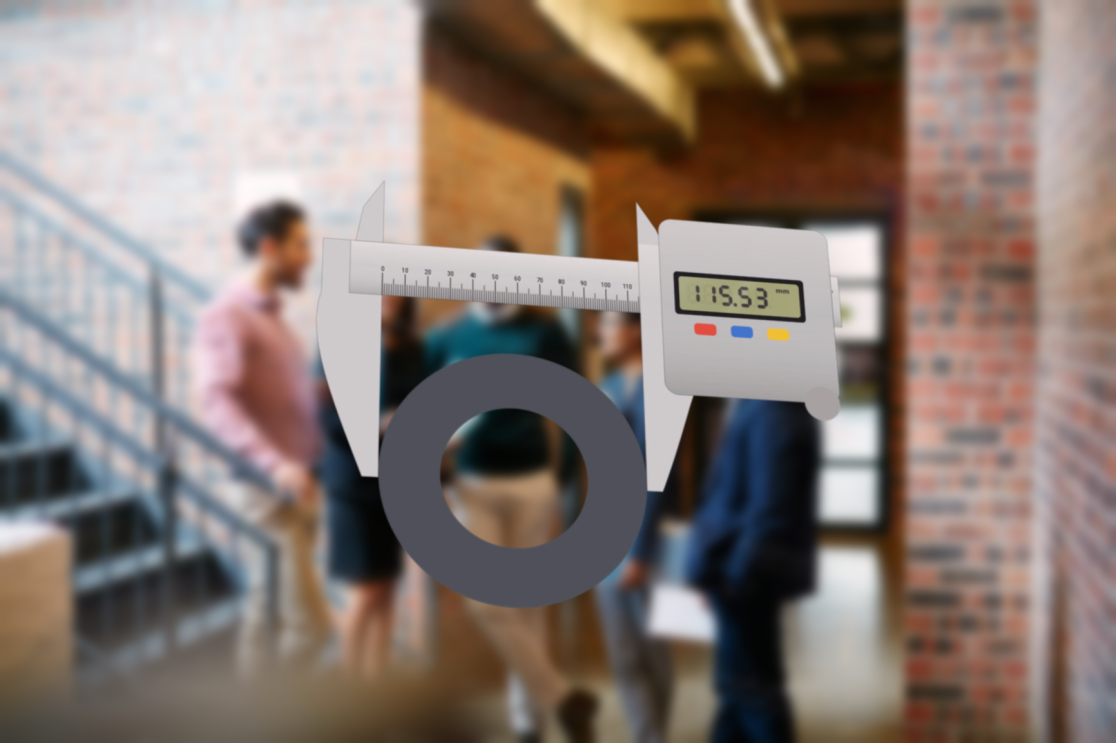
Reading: mm 115.53
